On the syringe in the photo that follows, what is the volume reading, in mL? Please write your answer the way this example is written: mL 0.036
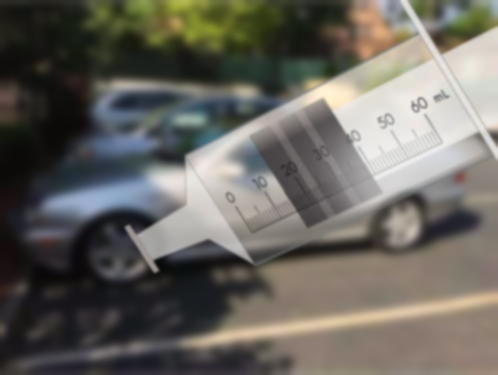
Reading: mL 15
